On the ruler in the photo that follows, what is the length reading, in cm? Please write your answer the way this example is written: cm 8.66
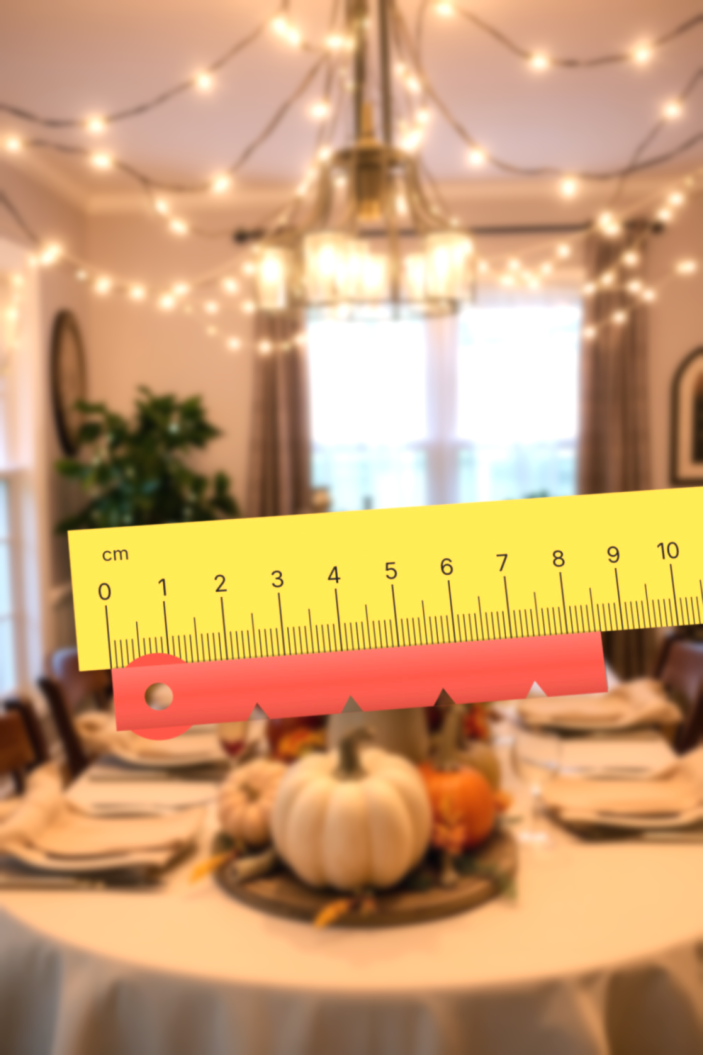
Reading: cm 8.6
